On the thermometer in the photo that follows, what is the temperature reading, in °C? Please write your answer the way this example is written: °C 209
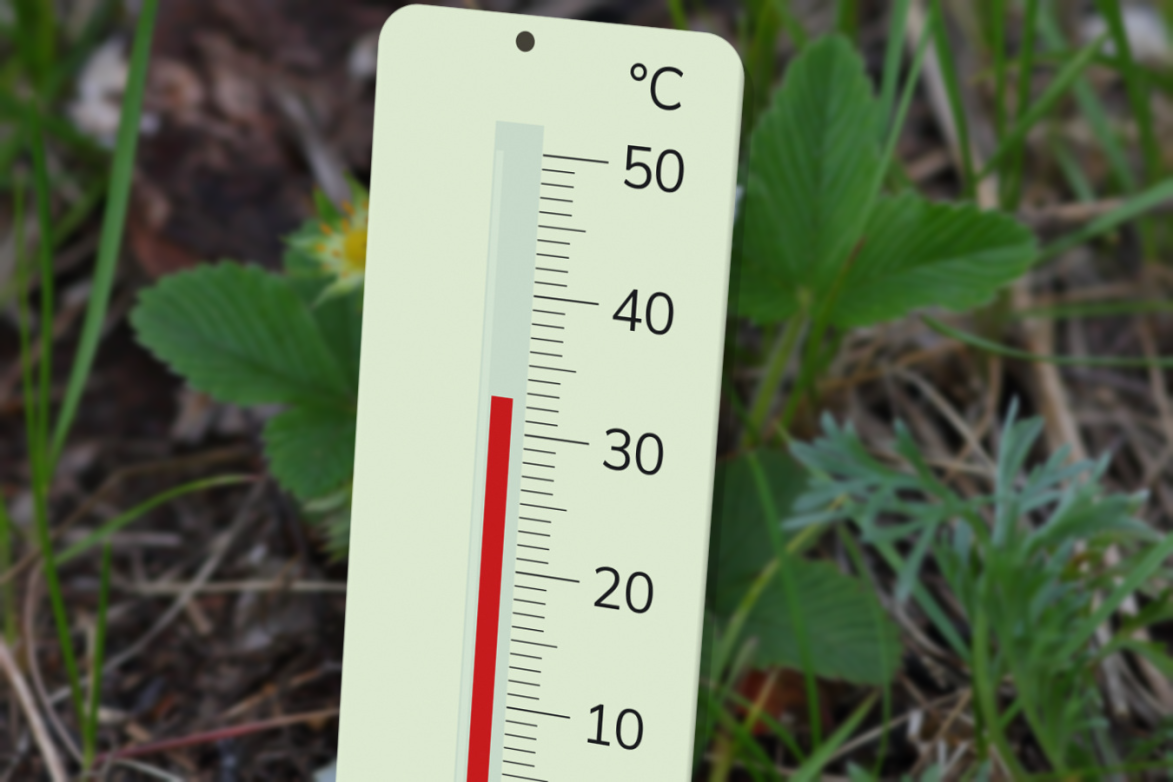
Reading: °C 32.5
